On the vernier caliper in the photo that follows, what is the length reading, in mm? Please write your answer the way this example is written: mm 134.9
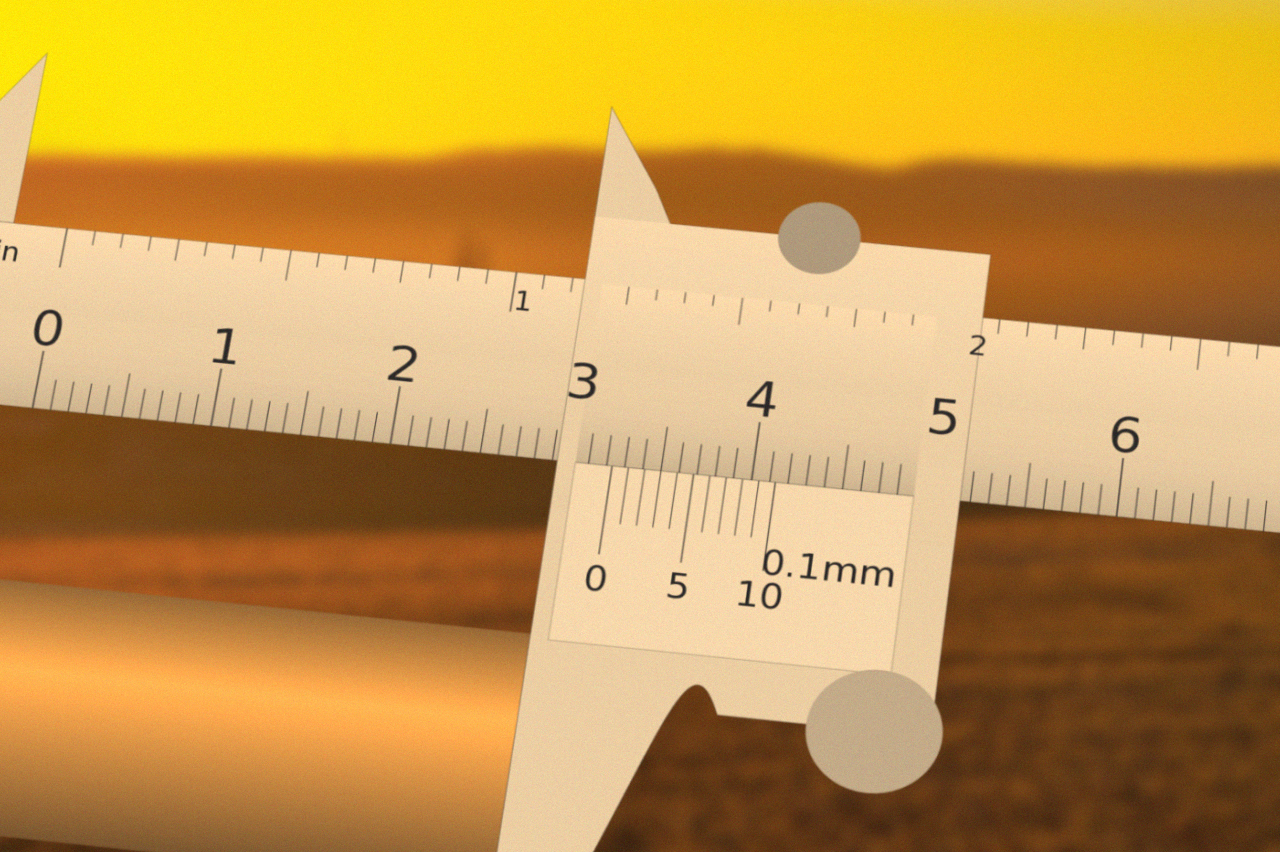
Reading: mm 32.3
